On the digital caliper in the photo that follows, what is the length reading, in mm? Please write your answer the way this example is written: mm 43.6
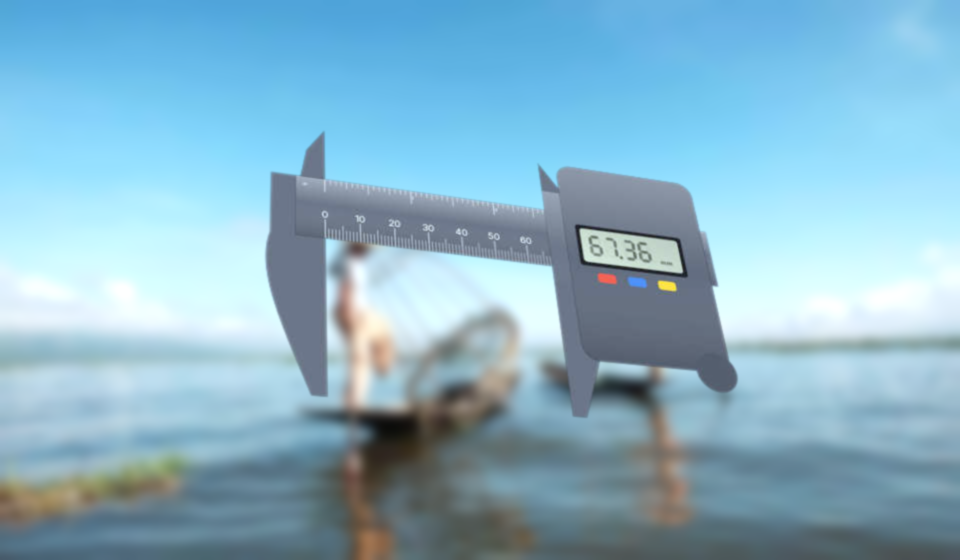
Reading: mm 67.36
